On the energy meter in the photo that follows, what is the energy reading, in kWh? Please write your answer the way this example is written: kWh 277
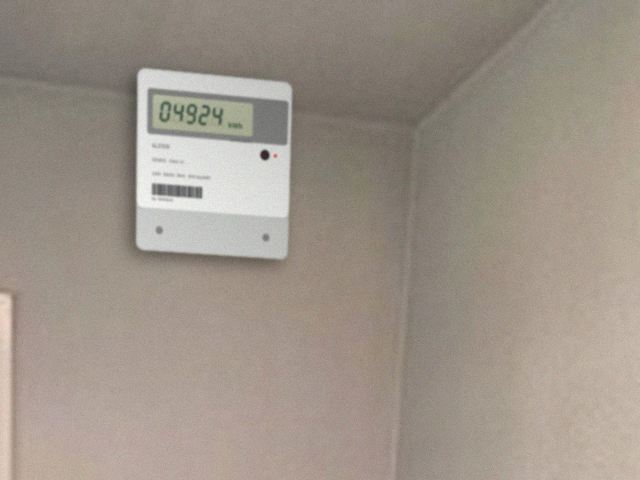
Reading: kWh 4924
